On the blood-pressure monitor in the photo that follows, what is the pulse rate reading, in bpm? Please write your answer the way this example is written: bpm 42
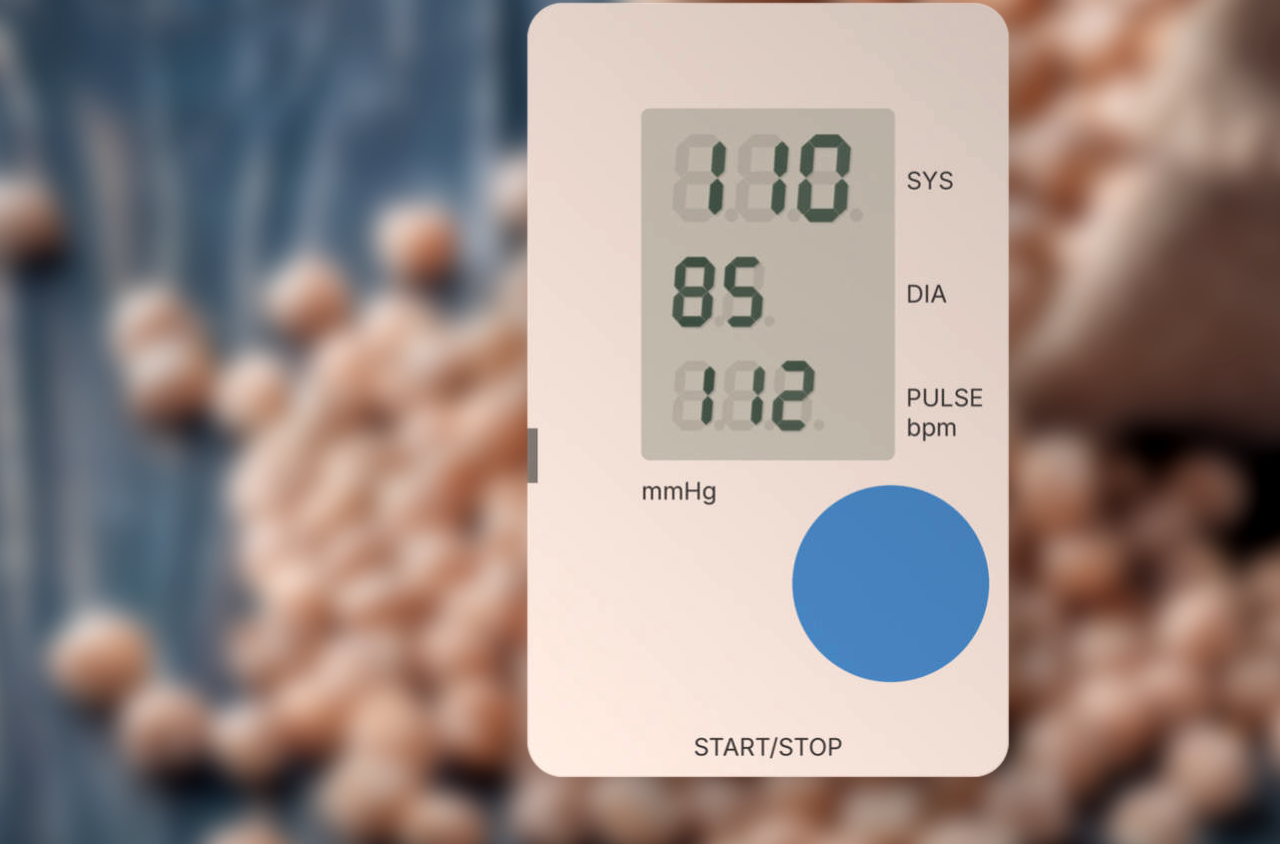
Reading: bpm 112
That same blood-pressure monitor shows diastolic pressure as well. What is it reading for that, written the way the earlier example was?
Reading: mmHg 85
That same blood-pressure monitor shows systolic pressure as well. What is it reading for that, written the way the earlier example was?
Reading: mmHg 110
